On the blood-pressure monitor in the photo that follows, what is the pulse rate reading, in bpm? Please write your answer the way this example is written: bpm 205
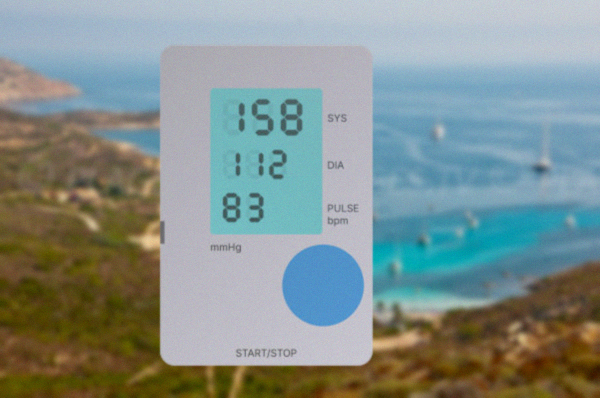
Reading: bpm 83
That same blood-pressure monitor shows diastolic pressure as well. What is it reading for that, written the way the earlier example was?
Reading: mmHg 112
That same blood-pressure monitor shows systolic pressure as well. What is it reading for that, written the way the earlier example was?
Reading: mmHg 158
